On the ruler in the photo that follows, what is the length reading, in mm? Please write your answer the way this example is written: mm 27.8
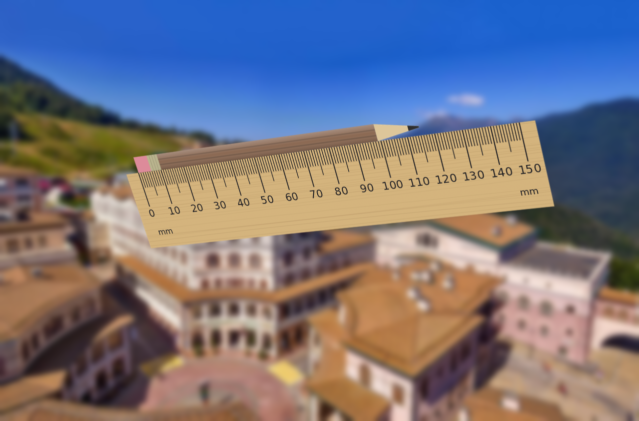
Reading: mm 115
